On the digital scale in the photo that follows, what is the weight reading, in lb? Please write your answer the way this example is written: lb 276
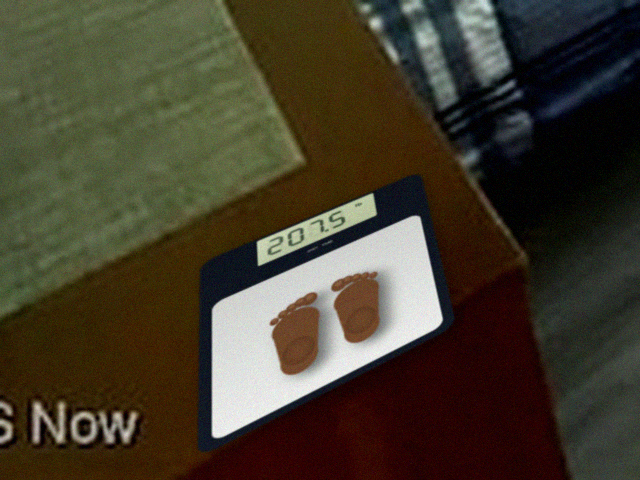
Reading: lb 207.5
